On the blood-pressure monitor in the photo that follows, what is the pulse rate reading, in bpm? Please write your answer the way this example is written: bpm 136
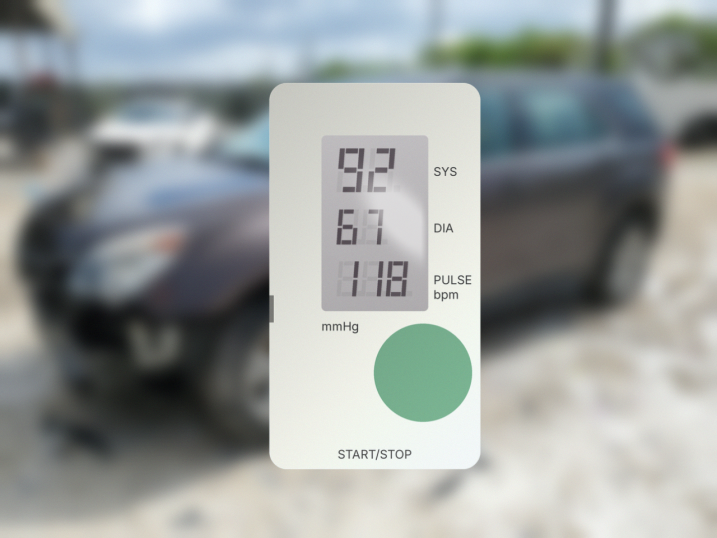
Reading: bpm 118
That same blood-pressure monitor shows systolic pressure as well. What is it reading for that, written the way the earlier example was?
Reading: mmHg 92
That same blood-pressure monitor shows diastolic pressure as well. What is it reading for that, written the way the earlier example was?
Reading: mmHg 67
